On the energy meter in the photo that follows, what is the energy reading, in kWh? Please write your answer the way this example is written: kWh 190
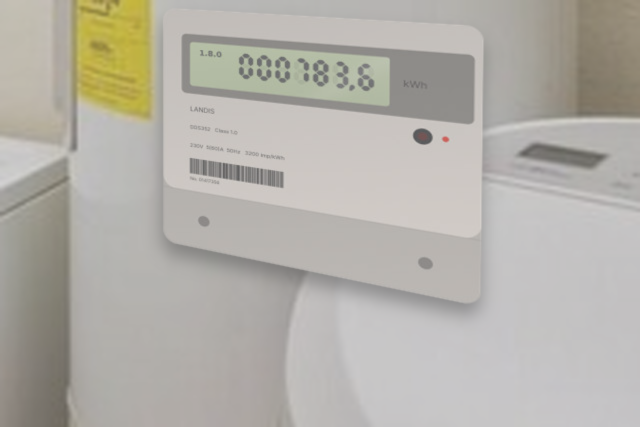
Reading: kWh 783.6
